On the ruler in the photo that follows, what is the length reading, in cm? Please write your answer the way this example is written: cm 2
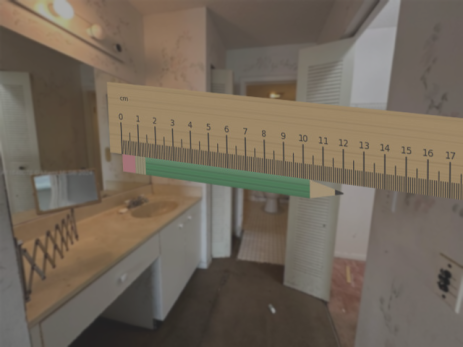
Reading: cm 12
